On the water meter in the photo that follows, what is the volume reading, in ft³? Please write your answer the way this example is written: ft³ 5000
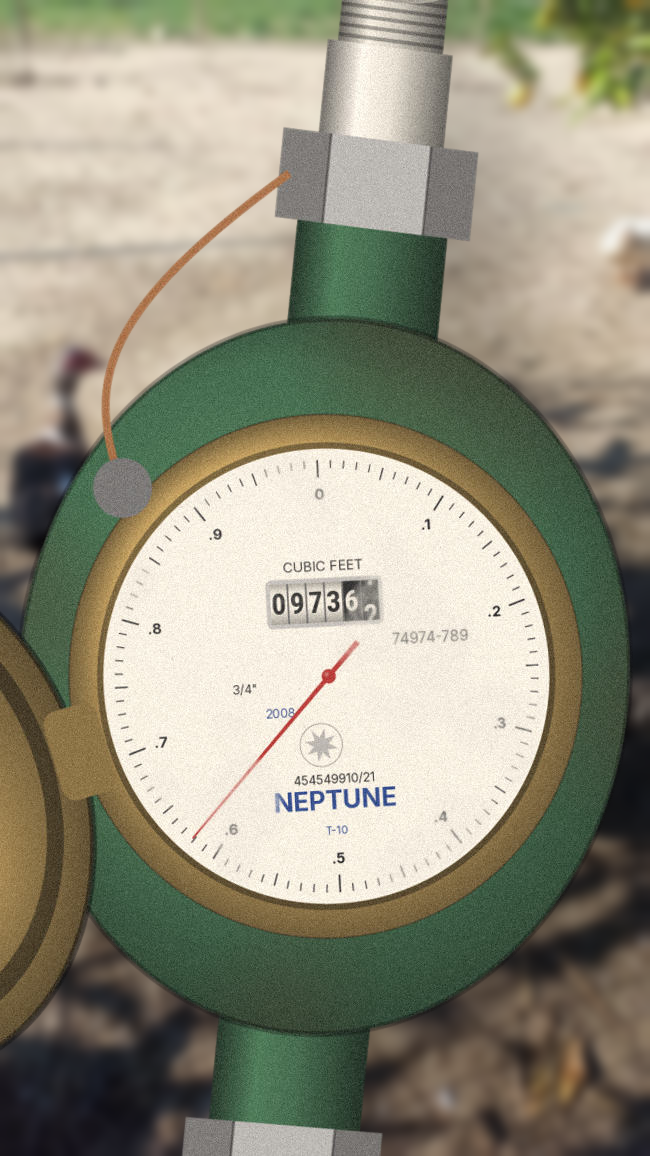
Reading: ft³ 97361.62
